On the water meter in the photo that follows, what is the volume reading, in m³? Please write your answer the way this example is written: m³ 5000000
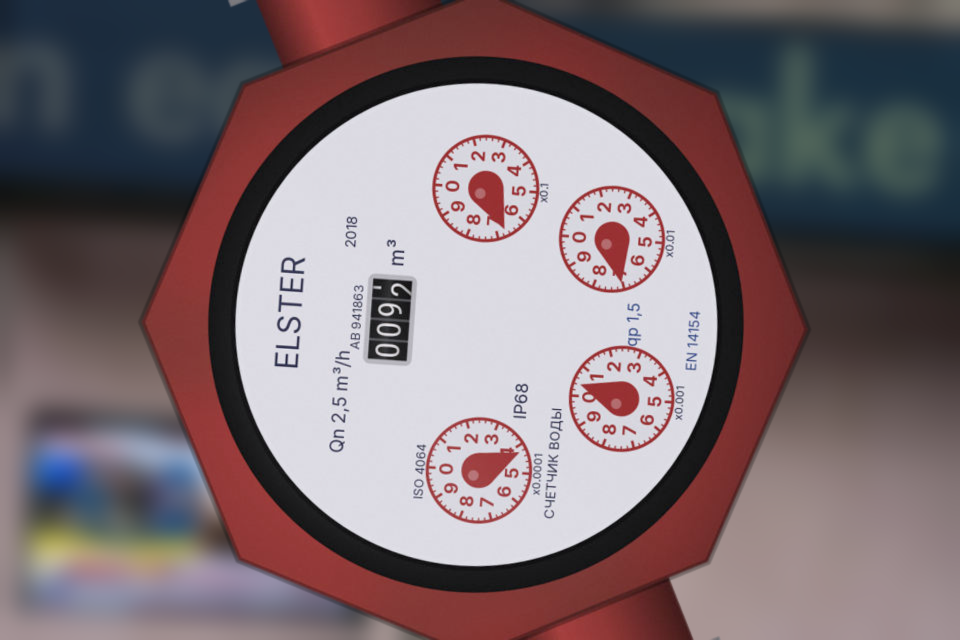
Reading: m³ 91.6704
